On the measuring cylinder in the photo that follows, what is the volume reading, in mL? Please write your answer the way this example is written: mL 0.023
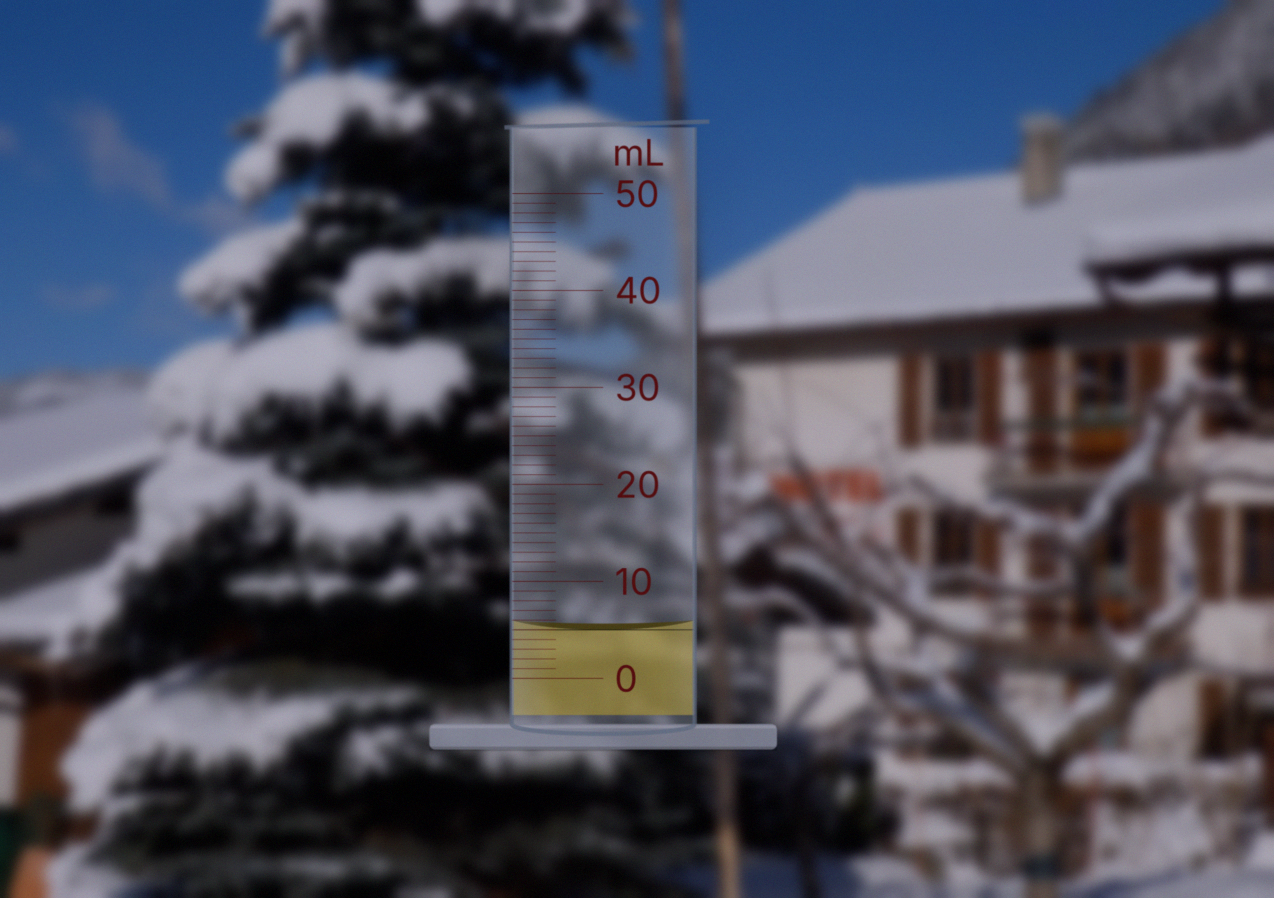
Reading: mL 5
